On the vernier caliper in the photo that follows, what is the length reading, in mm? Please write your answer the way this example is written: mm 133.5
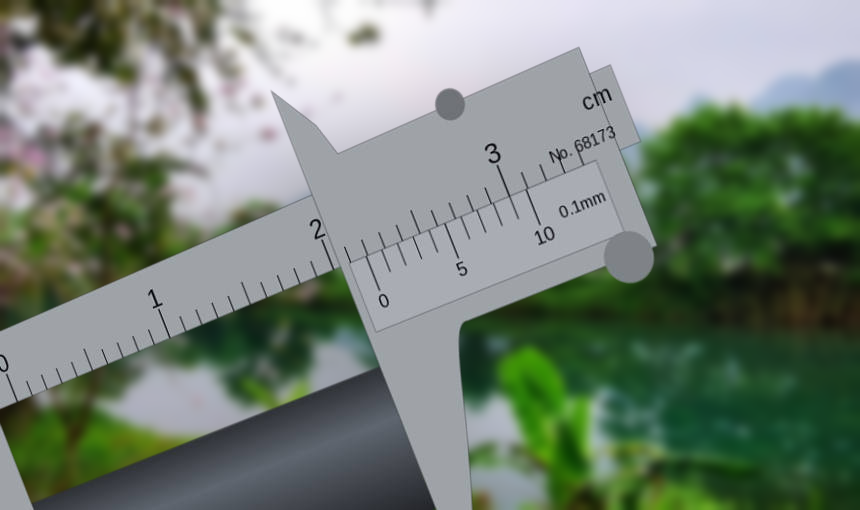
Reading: mm 21.9
